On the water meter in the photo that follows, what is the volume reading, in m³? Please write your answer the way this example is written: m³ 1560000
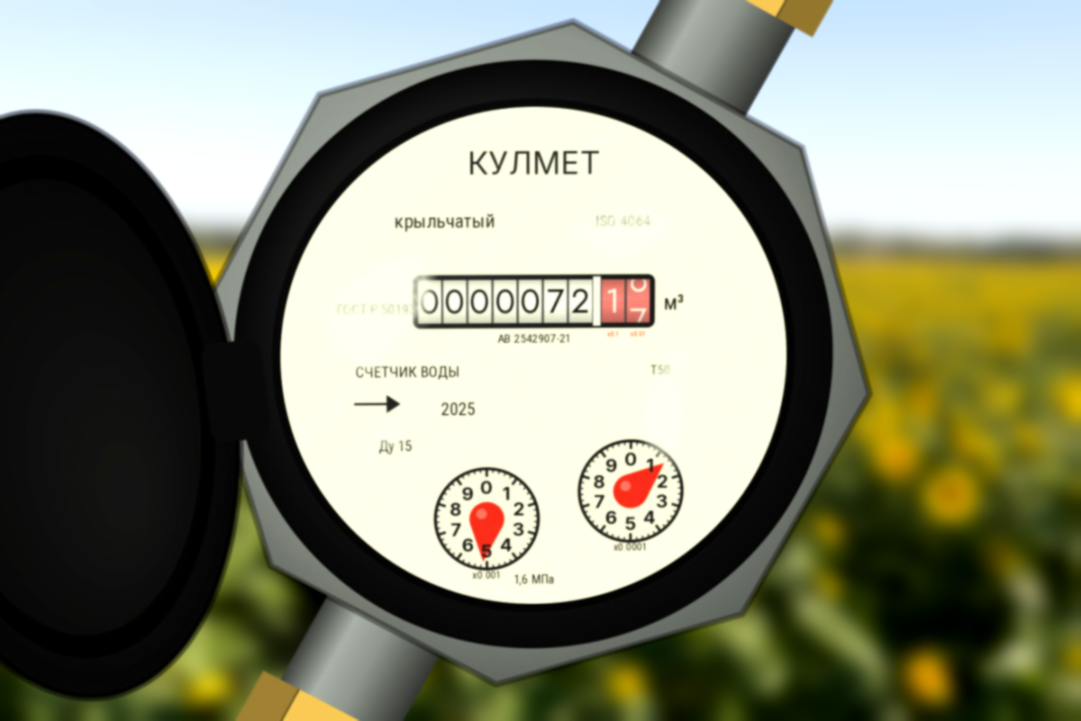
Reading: m³ 72.1651
